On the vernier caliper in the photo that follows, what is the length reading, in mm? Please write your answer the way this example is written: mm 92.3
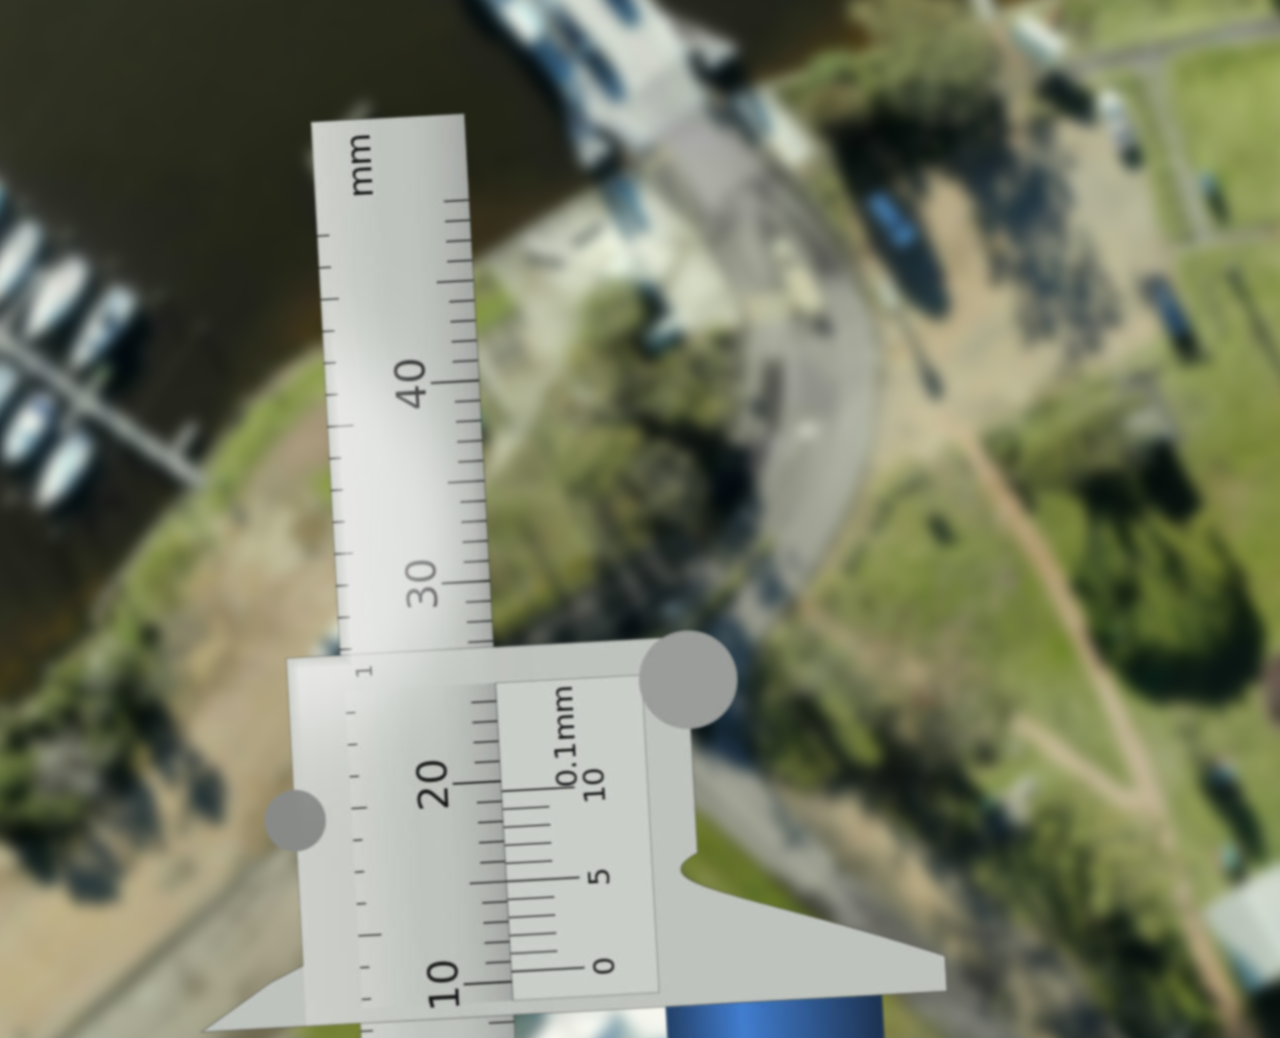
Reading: mm 10.5
